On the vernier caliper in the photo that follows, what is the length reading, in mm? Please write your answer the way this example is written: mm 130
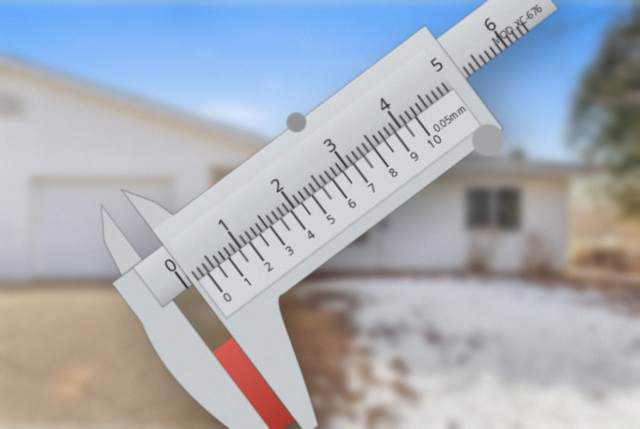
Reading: mm 3.8
